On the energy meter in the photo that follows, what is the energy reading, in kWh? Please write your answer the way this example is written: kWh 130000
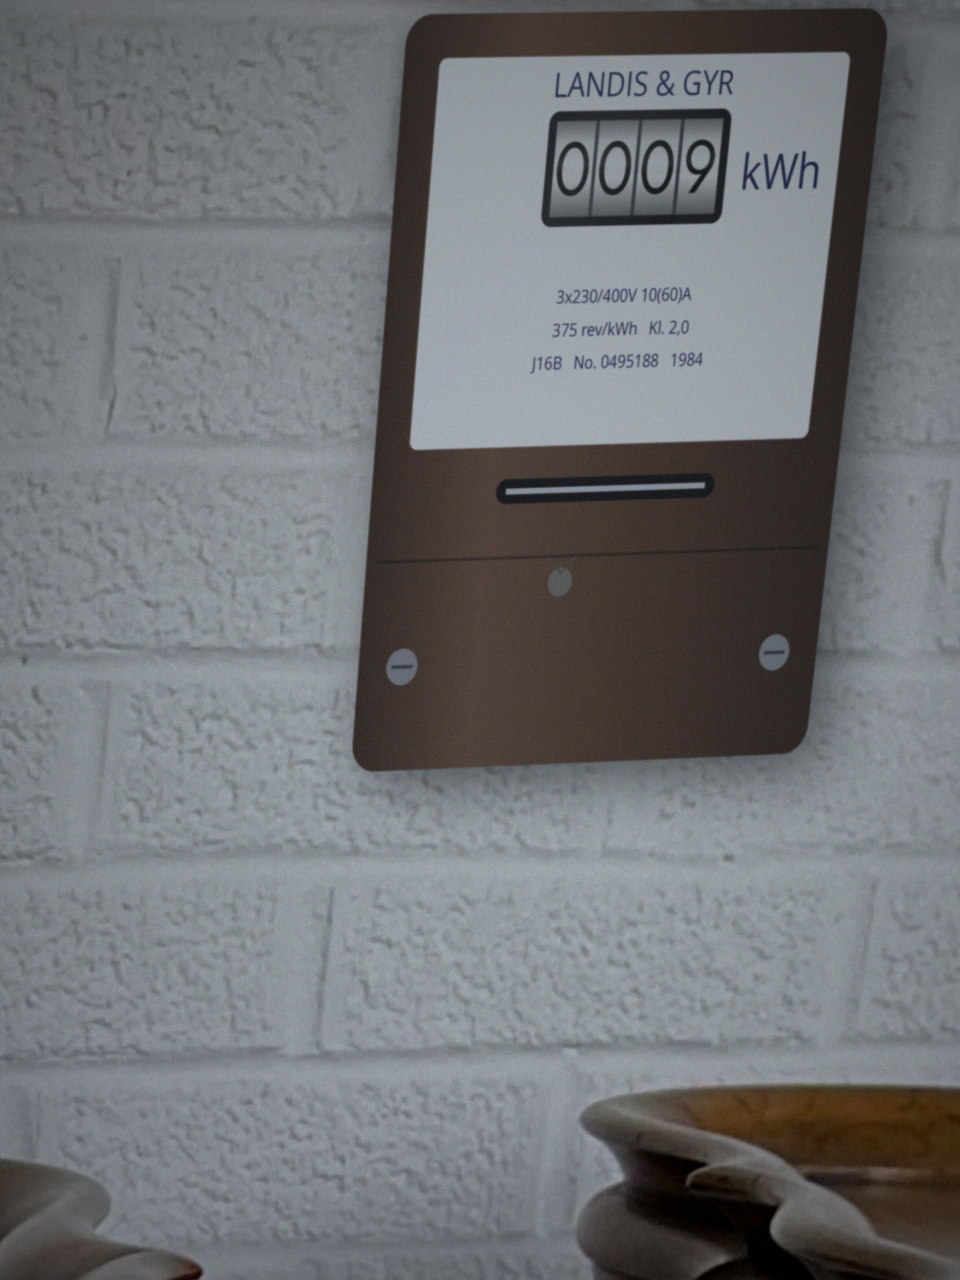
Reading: kWh 9
